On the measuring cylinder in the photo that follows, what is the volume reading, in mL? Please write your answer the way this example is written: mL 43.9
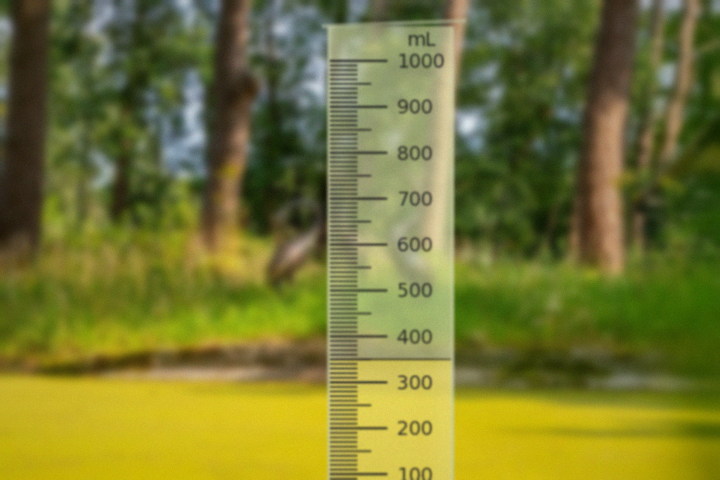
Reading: mL 350
